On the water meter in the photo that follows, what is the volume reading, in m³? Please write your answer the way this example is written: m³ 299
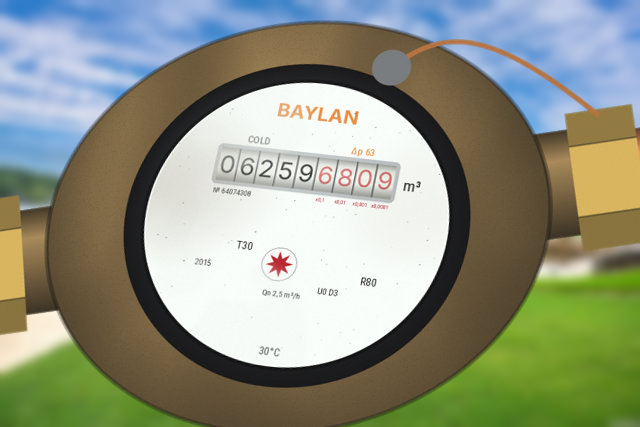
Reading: m³ 6259.6809
